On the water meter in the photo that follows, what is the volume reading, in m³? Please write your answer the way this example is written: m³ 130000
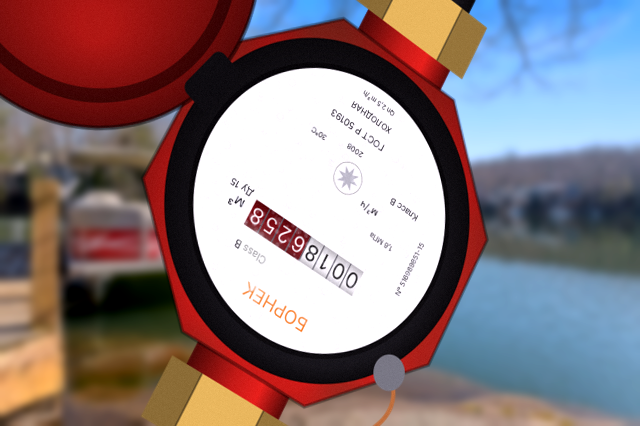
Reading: m³ 18.6258
